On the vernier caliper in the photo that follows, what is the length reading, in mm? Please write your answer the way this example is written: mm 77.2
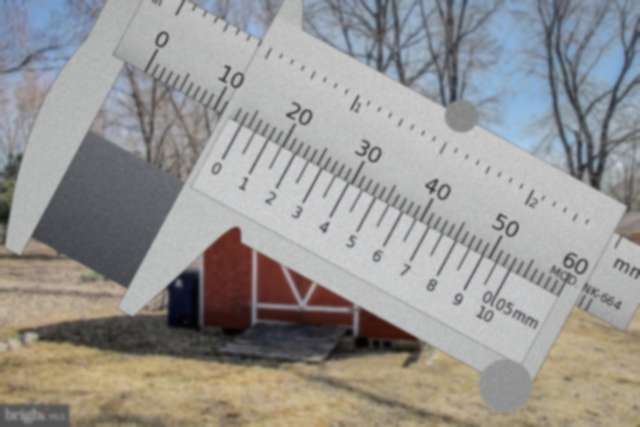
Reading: mm 14.0
